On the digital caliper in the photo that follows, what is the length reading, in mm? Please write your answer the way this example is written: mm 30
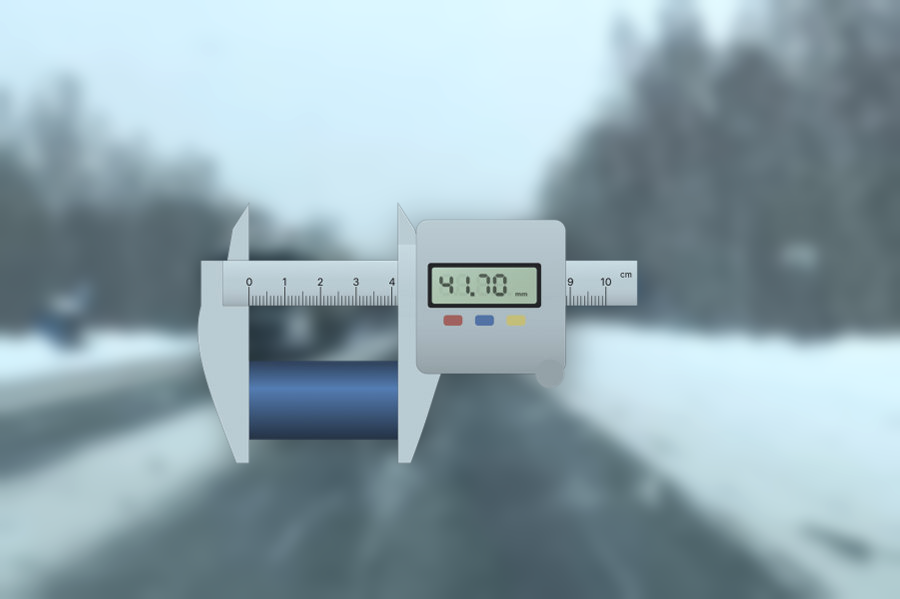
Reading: mm 41.70
